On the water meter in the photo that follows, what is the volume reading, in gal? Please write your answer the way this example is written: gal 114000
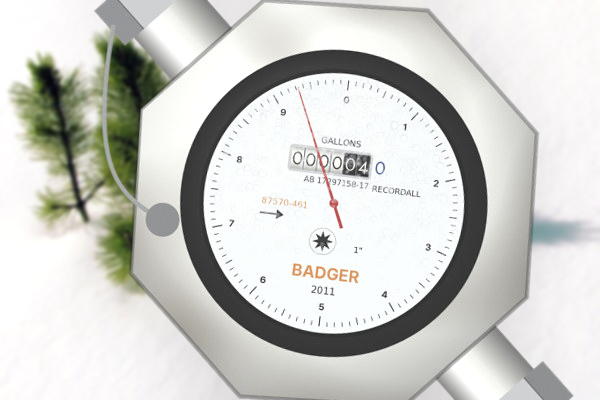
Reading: gal 39.3
